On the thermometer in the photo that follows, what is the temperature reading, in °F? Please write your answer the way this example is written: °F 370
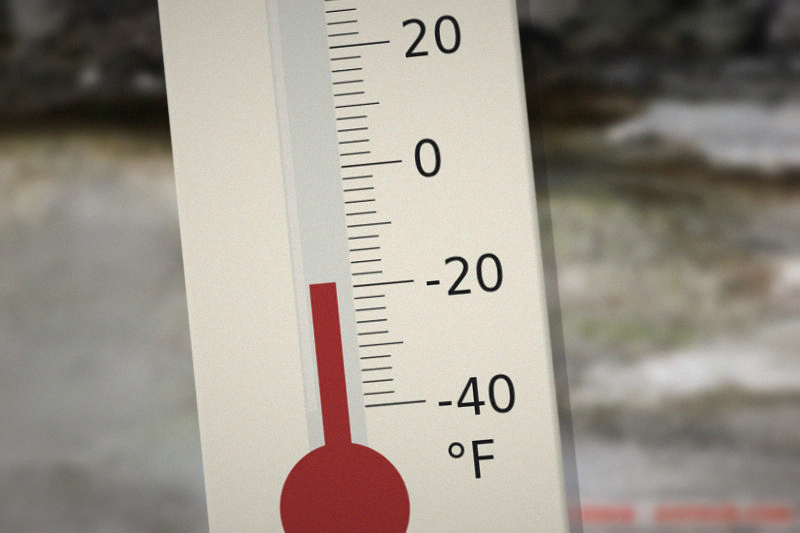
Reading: °F -19
